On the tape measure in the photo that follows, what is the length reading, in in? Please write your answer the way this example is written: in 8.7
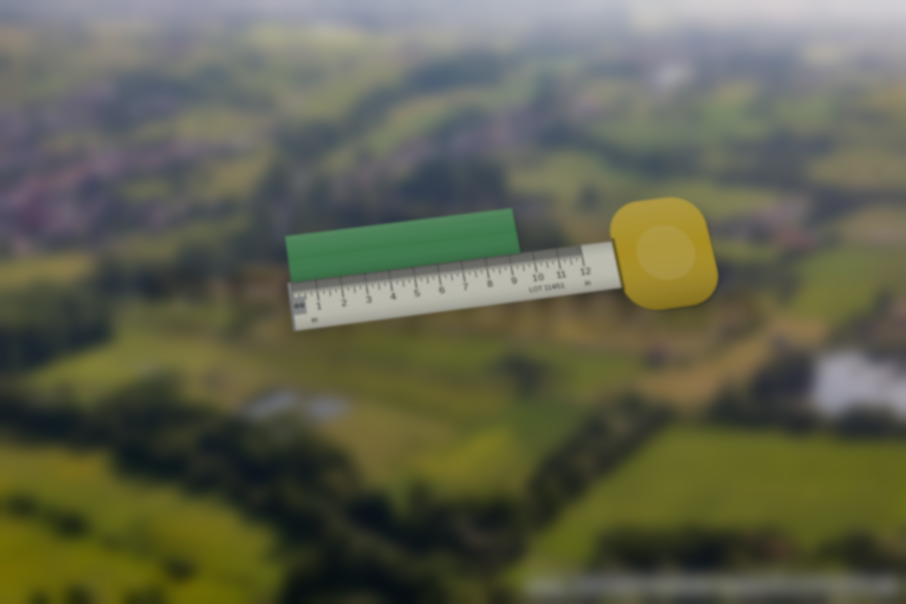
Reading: in 9.5
